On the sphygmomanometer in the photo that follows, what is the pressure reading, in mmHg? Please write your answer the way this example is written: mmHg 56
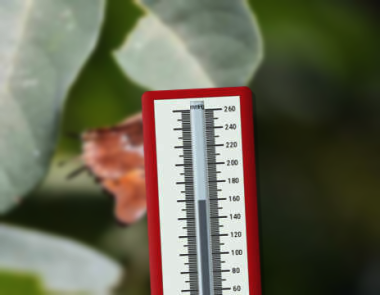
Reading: mmHg 160
